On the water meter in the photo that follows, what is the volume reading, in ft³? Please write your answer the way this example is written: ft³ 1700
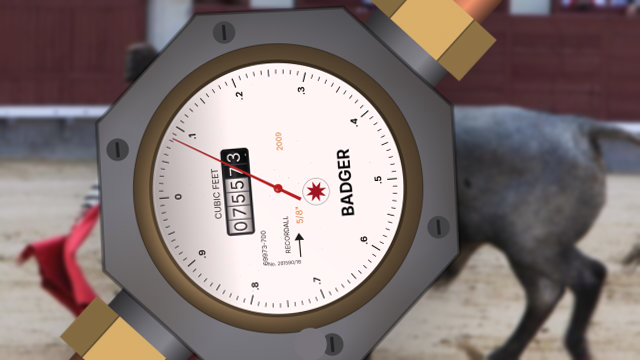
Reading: ft³ 75573.08
